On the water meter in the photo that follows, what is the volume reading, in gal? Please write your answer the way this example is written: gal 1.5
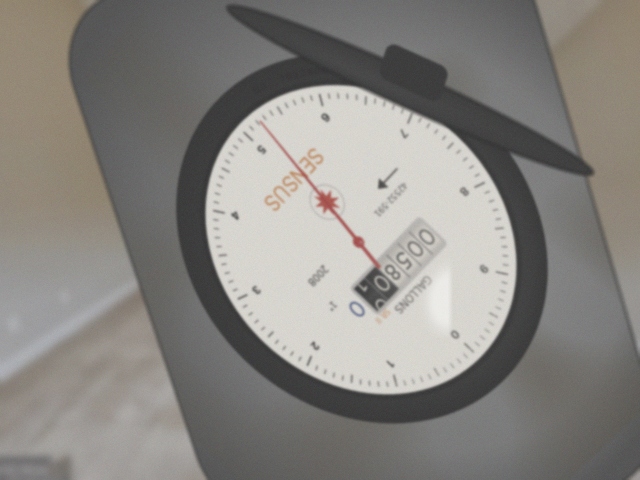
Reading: gal 58005.2
